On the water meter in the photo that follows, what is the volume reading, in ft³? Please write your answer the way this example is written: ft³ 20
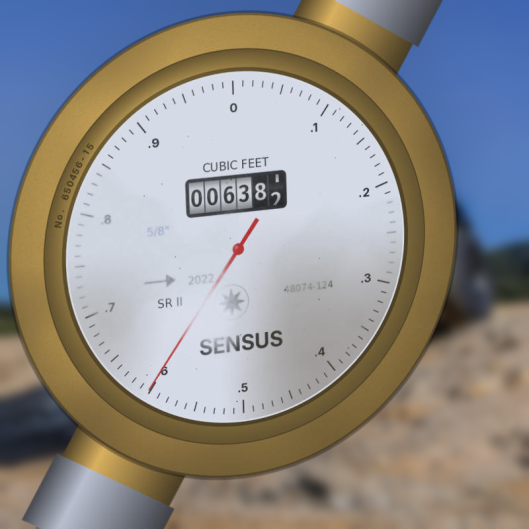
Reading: ft³ 6381.60
